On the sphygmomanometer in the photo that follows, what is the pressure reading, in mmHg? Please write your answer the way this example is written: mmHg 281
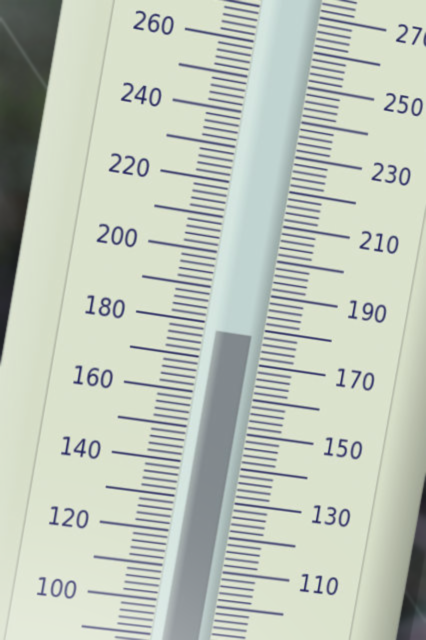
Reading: mmHg 178
